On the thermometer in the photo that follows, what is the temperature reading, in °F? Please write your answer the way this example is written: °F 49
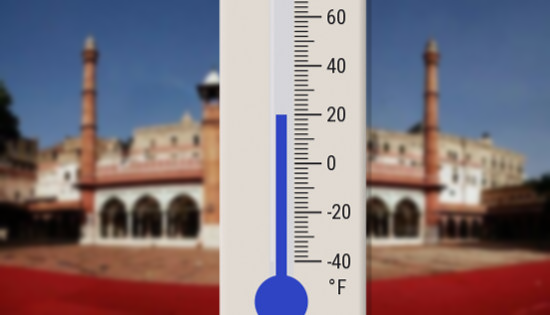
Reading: °F 20
